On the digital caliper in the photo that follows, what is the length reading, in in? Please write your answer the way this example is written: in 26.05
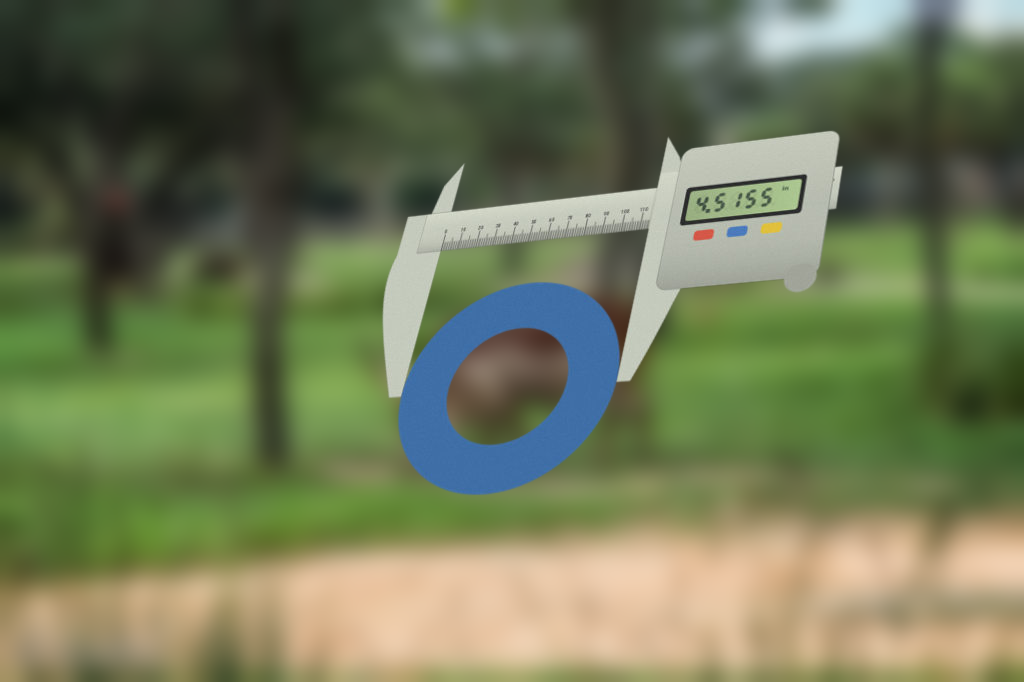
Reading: in 4.5155
